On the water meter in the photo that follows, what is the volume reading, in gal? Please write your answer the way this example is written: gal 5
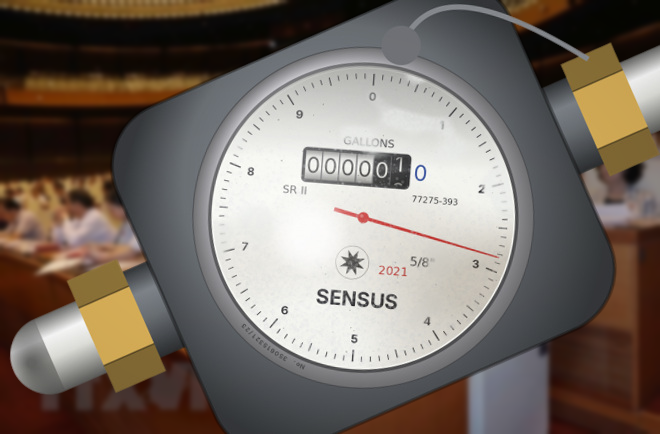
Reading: gal 12.8
